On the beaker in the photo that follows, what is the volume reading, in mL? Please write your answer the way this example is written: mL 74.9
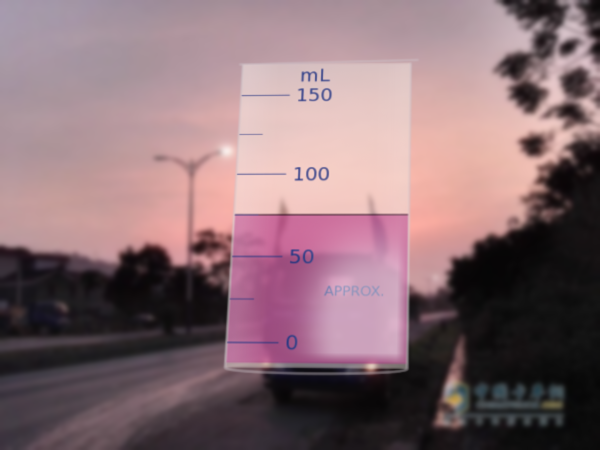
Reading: mL 75
